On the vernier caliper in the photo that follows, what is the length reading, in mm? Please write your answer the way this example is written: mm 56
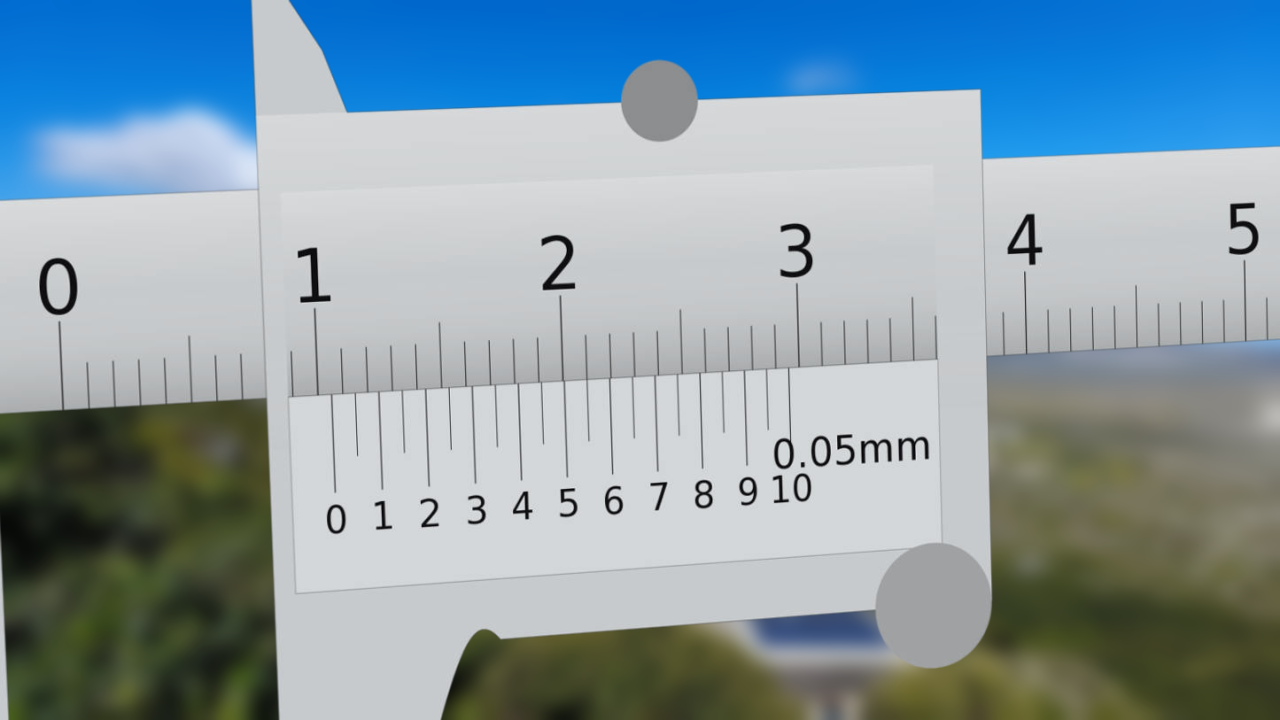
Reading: mm 10.55
